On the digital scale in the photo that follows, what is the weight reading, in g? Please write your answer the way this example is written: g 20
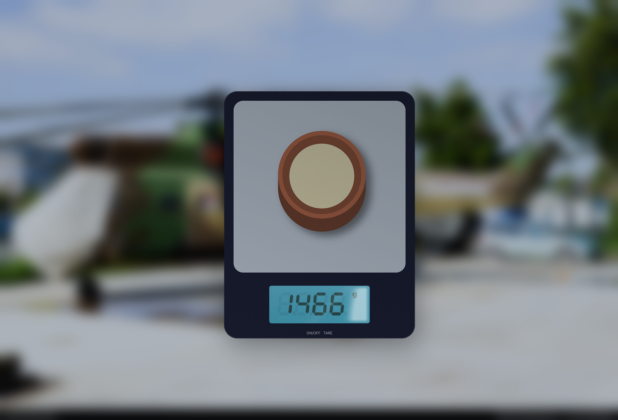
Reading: g 1466
